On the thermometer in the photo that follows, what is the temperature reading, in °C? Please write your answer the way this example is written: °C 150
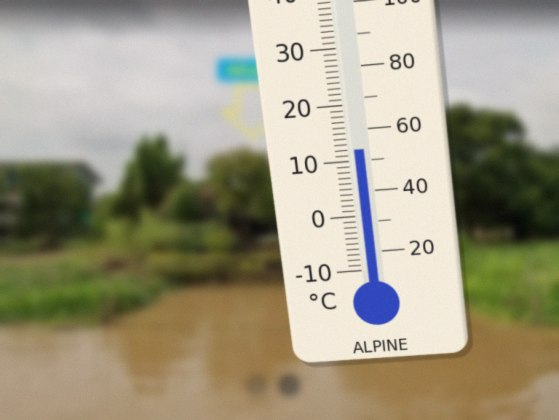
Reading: °C 12
